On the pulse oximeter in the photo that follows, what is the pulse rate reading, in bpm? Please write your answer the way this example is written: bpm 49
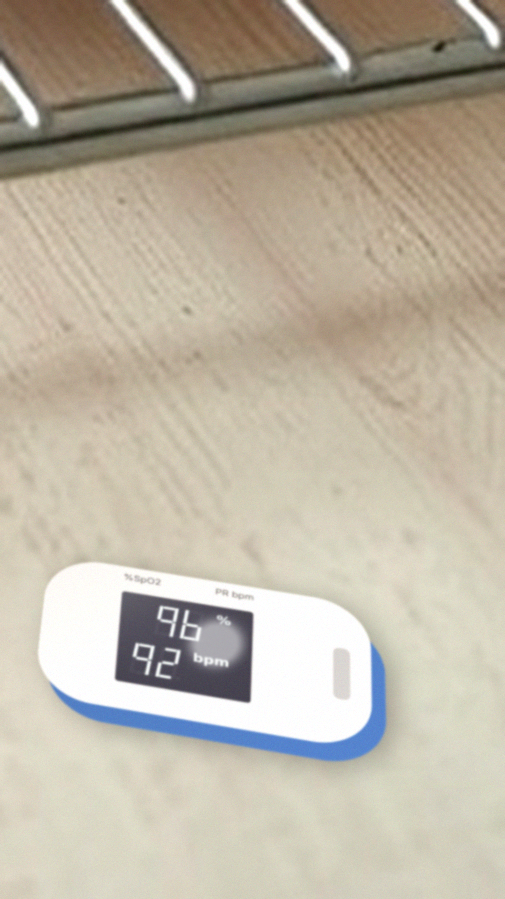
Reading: bpm 92
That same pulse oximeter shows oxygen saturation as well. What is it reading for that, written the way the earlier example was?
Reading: % 96
